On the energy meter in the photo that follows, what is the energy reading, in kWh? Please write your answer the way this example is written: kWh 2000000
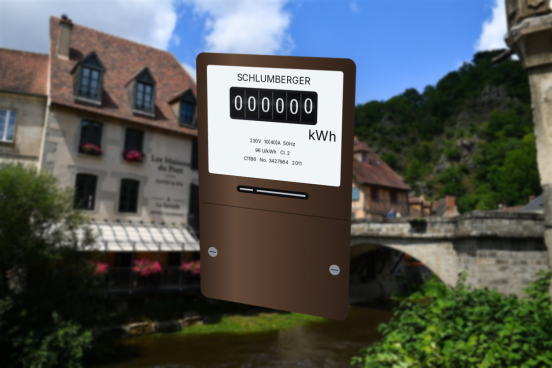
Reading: kWh 0
